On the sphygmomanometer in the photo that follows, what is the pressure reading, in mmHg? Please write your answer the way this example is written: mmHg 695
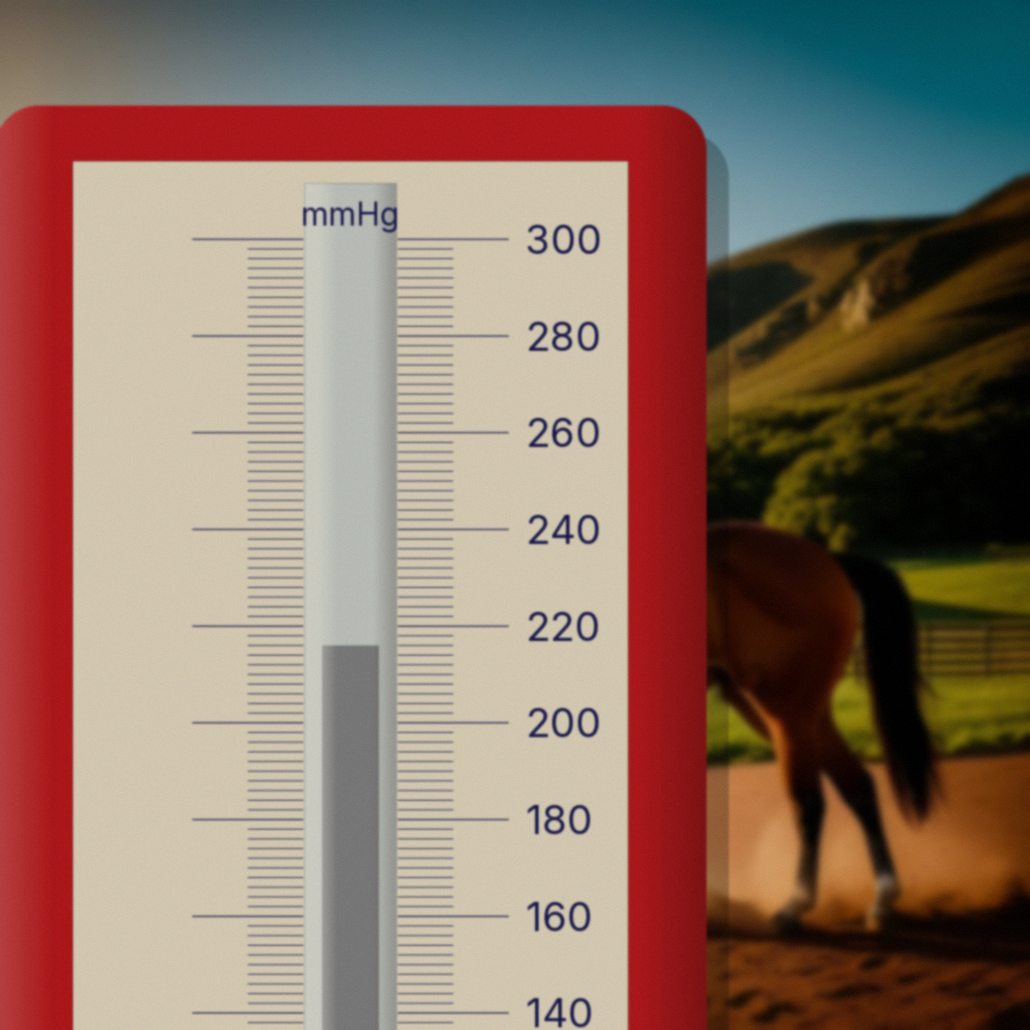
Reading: mmHg 216
